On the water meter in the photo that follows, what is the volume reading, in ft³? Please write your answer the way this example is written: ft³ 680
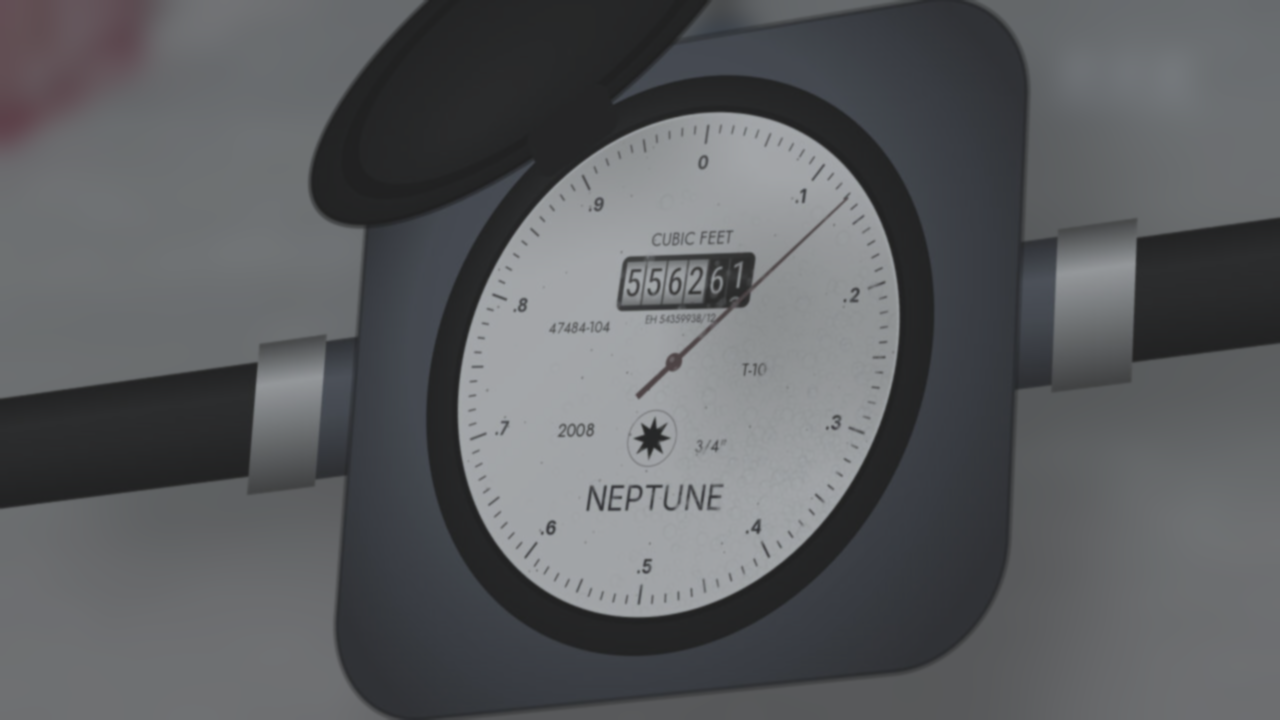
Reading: ft³ 556261.13
